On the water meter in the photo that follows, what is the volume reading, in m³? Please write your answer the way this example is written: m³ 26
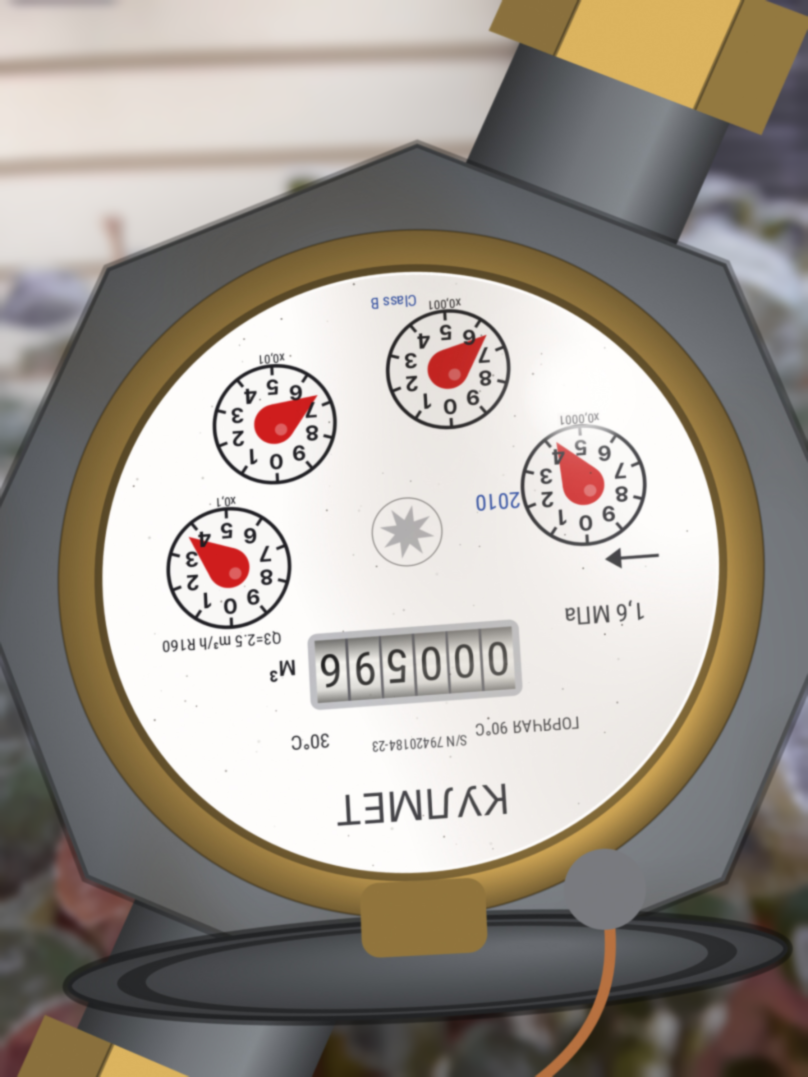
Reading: m³ 596.3664
